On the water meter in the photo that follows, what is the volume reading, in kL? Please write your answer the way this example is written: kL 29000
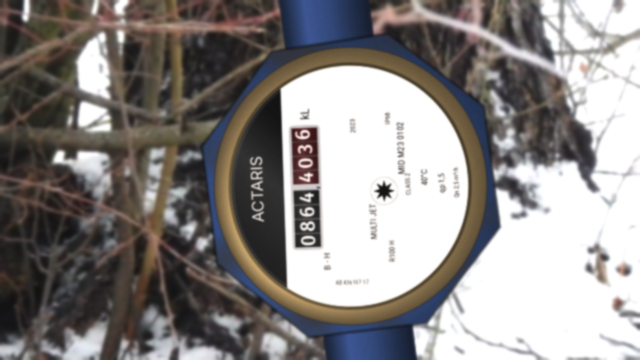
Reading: kL 864.4036
